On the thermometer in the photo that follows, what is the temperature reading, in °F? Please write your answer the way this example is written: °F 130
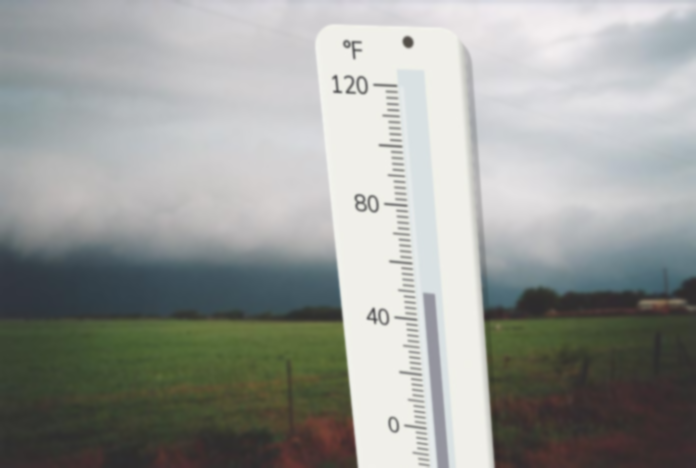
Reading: °F 50
